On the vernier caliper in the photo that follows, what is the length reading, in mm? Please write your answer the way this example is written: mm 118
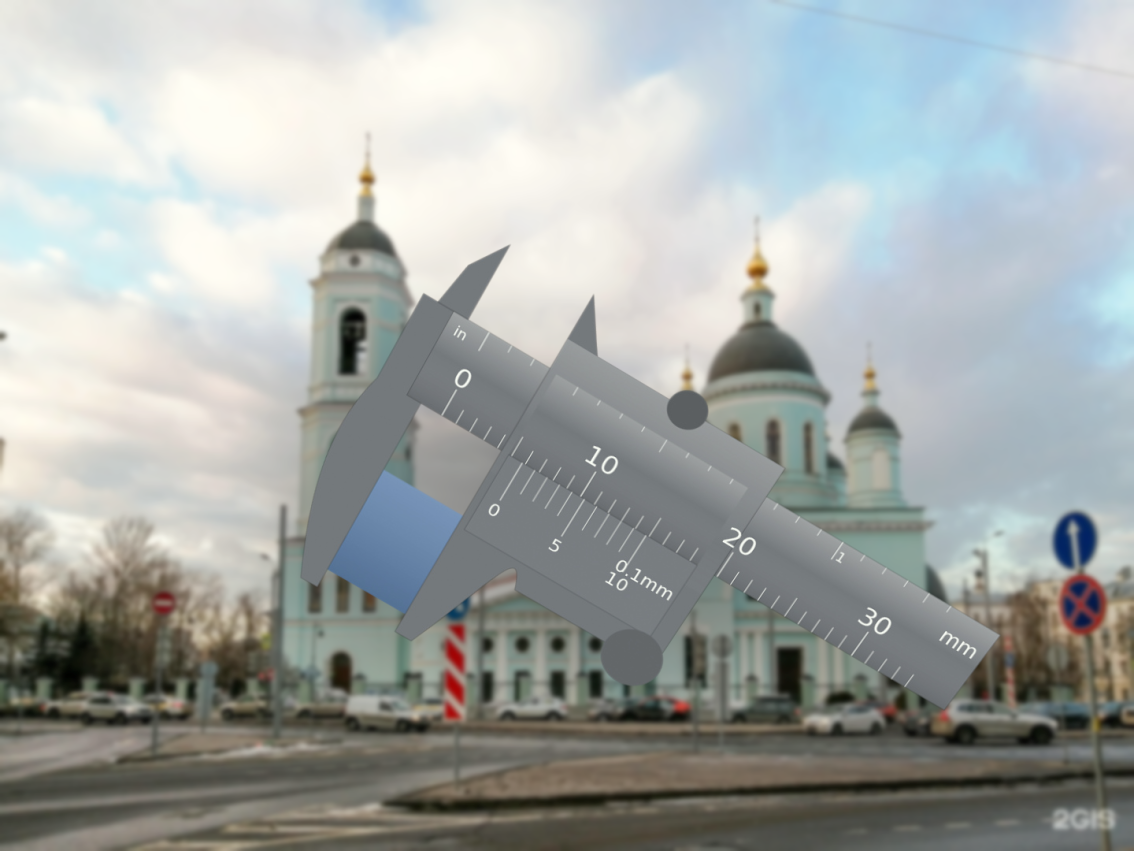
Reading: mm 5.8
